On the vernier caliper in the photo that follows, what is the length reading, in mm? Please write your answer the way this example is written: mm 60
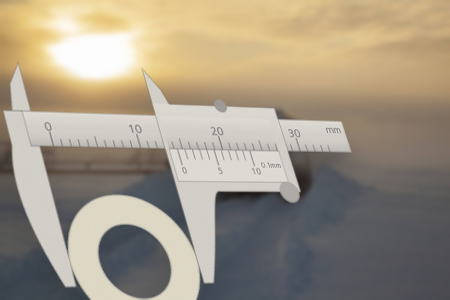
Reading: mm 14.4
